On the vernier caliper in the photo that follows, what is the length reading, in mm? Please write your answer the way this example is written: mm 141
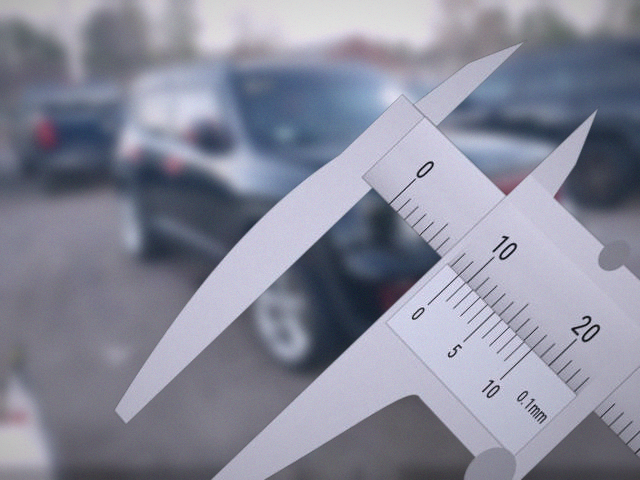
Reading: mm 9.0
